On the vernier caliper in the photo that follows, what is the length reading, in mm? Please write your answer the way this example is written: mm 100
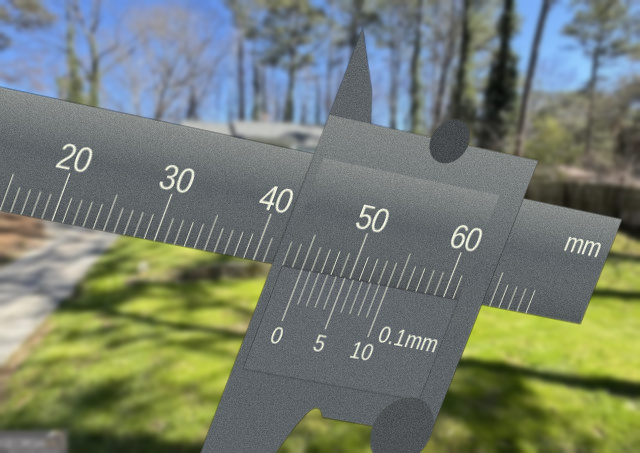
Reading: mm 45.0
